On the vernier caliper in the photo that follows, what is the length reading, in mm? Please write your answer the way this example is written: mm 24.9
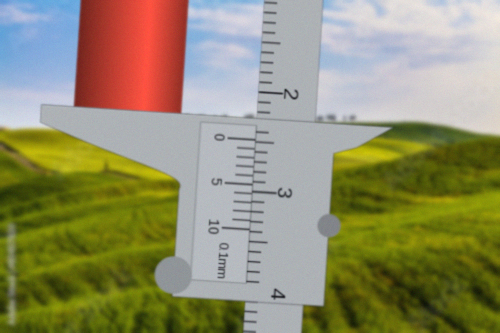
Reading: mm 24.8
